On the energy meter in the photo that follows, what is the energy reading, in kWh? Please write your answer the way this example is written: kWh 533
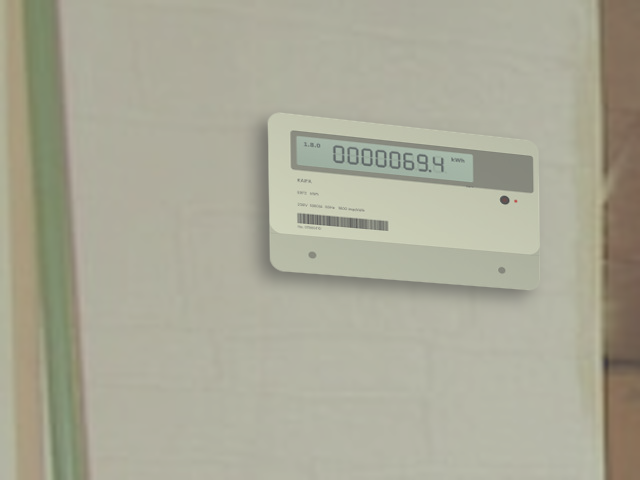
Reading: kWh 69.4
